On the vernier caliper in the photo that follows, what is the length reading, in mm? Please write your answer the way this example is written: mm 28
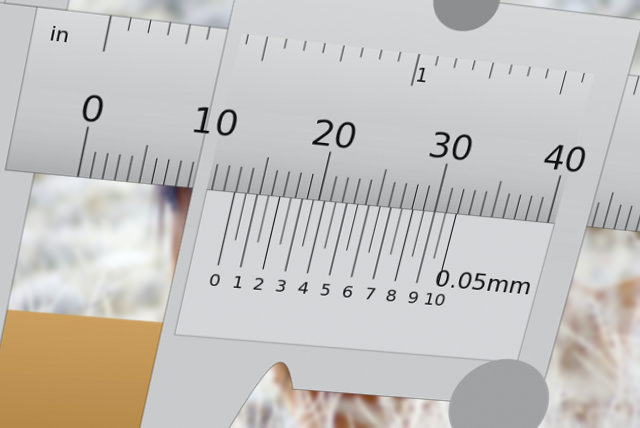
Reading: mm 12.9
